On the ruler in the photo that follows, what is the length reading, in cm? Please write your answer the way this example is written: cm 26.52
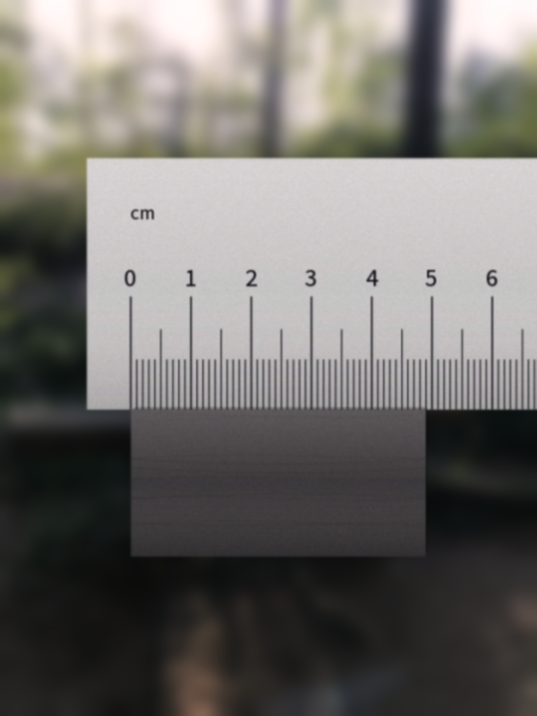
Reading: cm 4.9
